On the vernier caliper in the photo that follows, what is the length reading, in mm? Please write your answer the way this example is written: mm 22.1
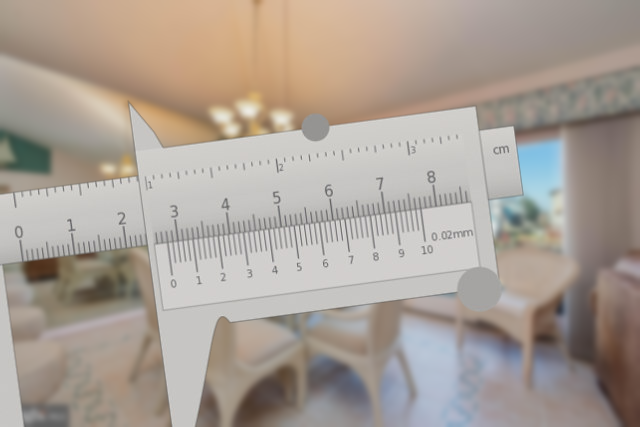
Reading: mm 28.0
